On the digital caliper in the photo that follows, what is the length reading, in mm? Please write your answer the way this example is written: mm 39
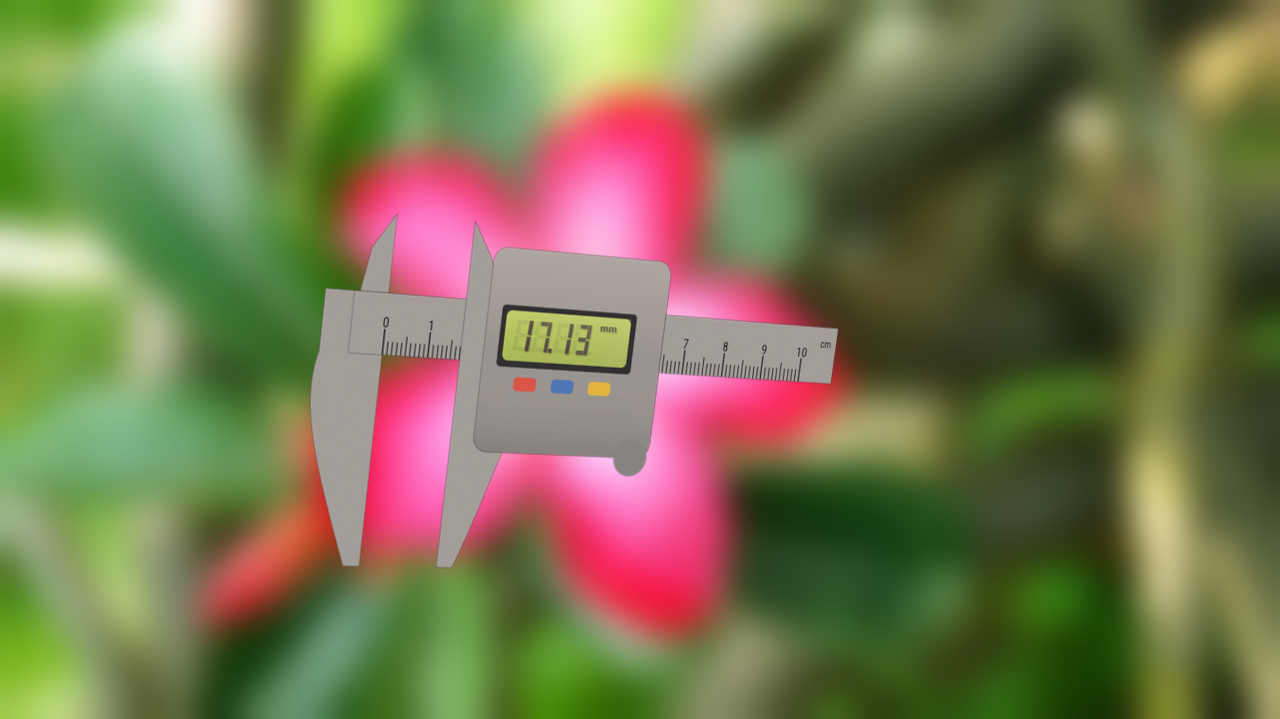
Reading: mm 17.13
